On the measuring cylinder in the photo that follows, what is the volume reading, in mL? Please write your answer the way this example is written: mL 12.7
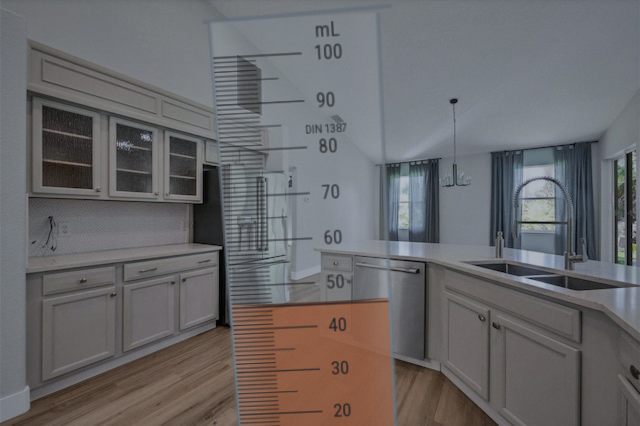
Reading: mL 45
